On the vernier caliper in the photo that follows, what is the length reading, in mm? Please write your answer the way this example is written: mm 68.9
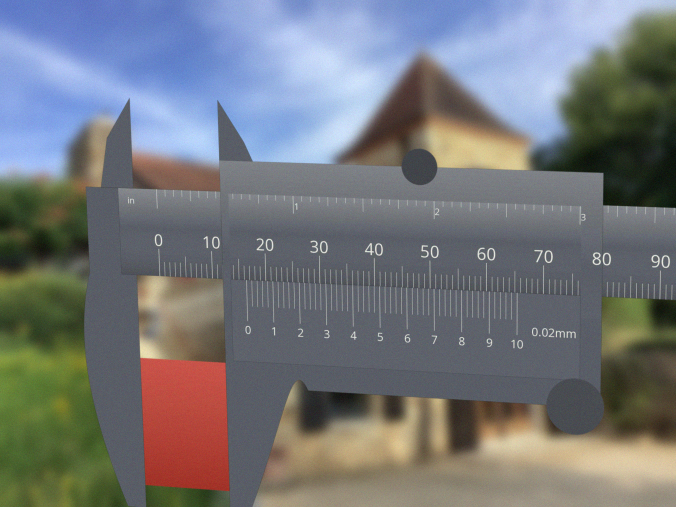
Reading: mm 16.4
